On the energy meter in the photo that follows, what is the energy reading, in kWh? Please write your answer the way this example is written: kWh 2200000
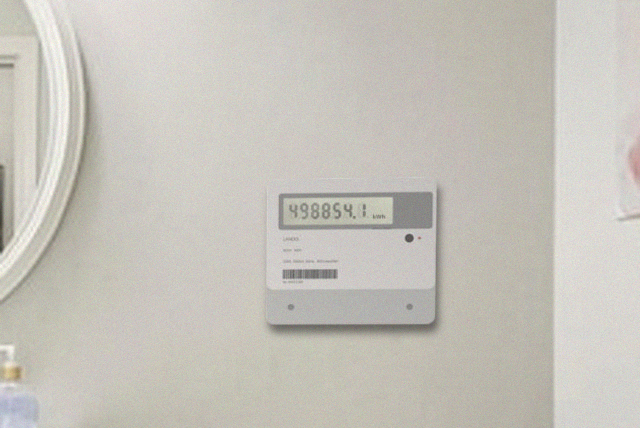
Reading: kWh 498854.1
